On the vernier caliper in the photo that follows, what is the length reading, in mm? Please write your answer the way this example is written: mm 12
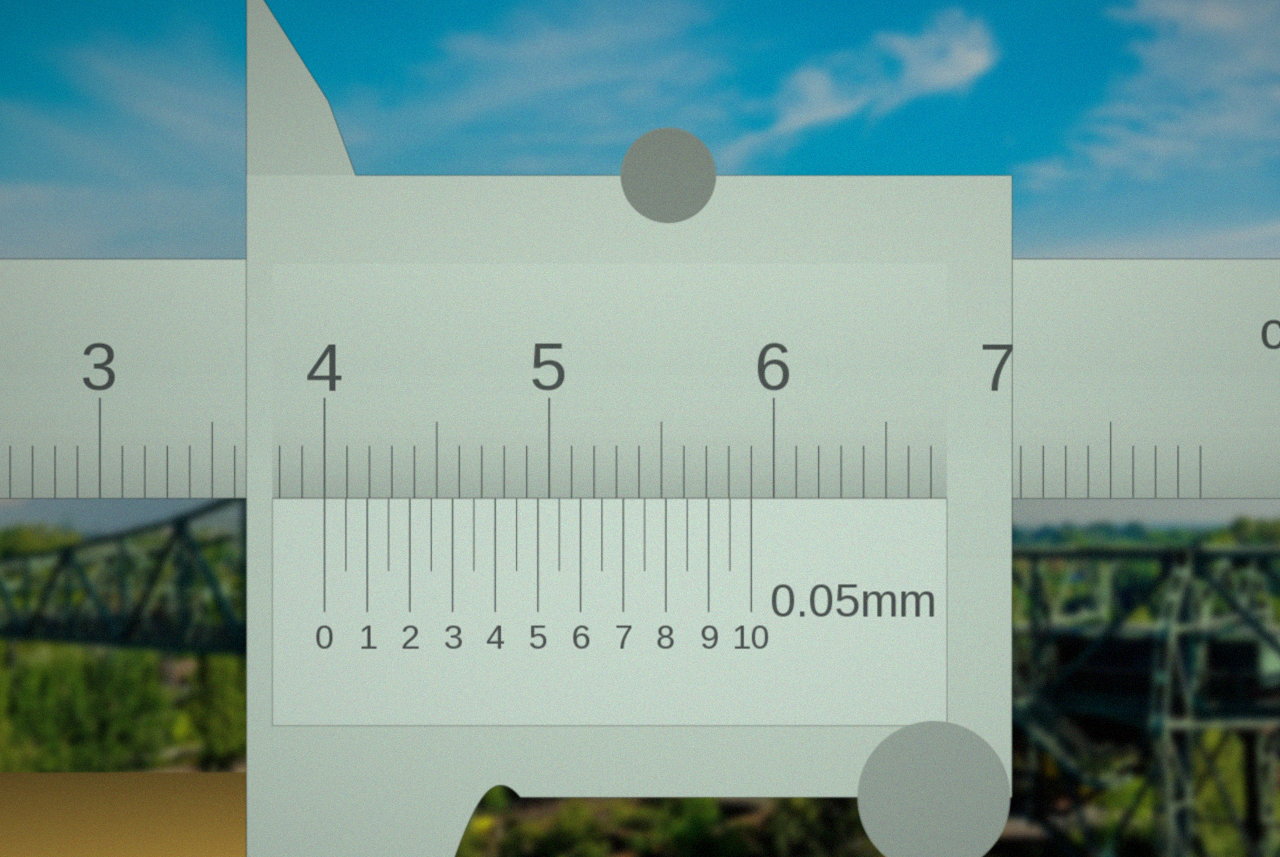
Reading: mm 40.0
